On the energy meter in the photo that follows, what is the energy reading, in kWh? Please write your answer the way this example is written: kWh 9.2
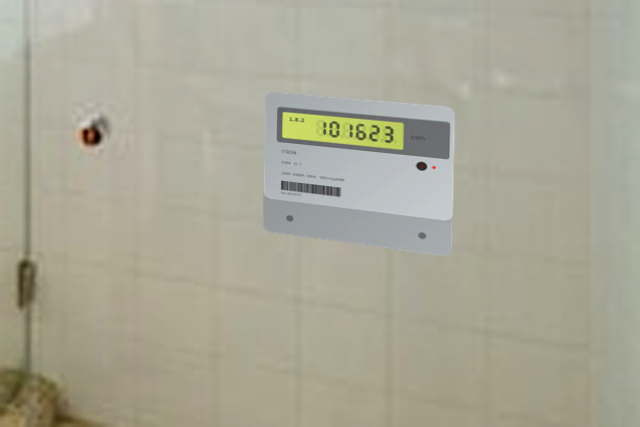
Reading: kWh 101623
